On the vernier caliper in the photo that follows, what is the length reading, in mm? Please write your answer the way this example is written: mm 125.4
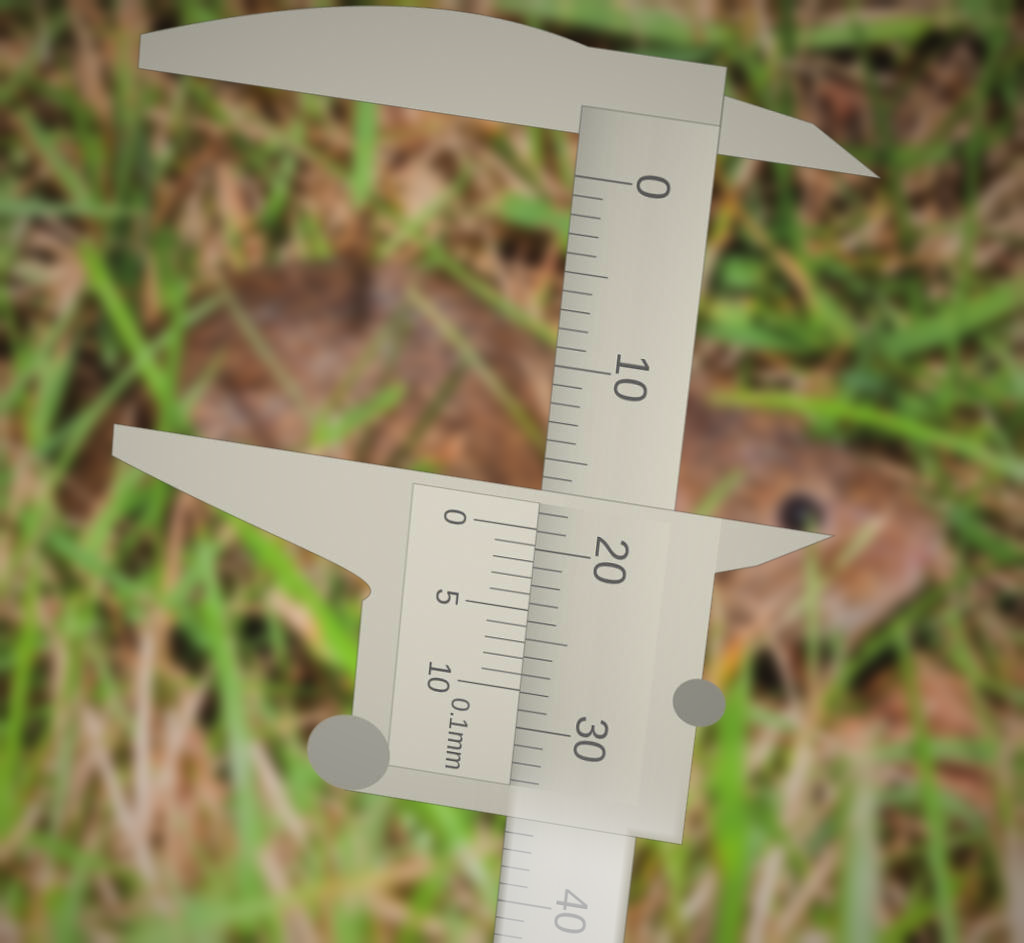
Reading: mm 18.9
